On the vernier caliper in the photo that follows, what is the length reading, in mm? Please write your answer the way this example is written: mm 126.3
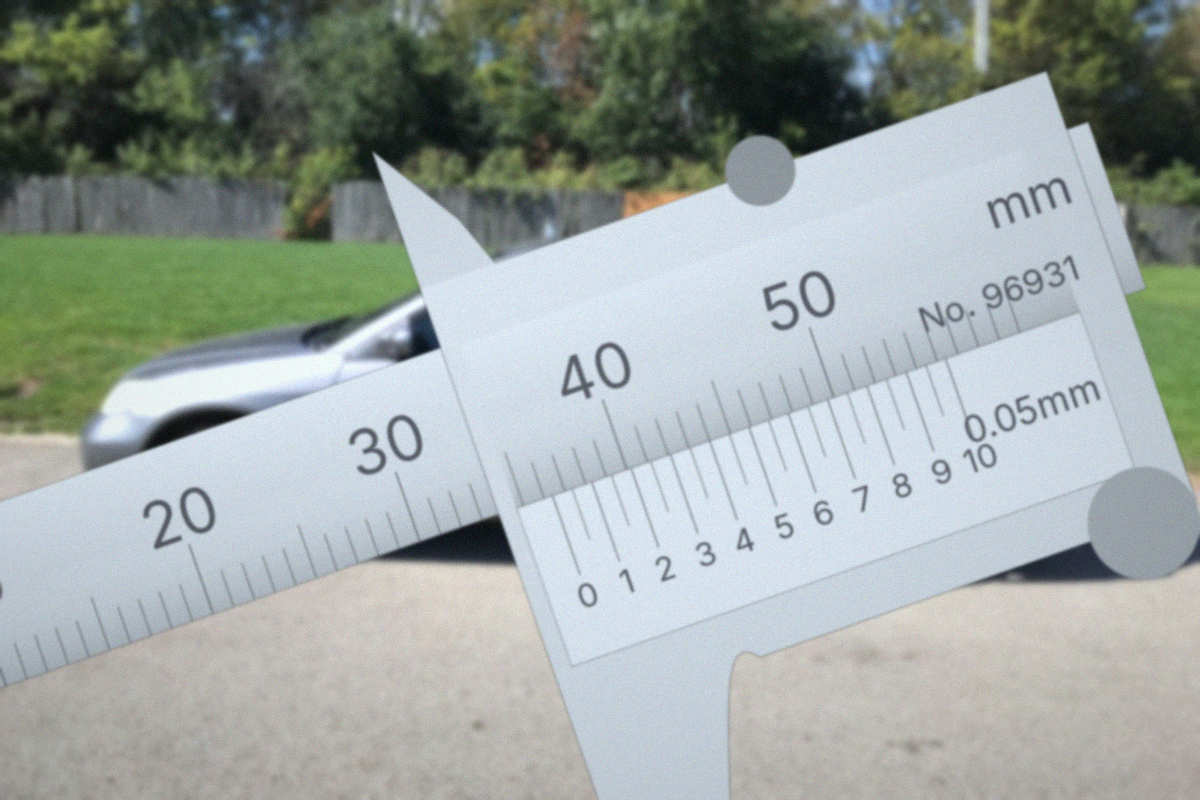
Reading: mm 36.4
